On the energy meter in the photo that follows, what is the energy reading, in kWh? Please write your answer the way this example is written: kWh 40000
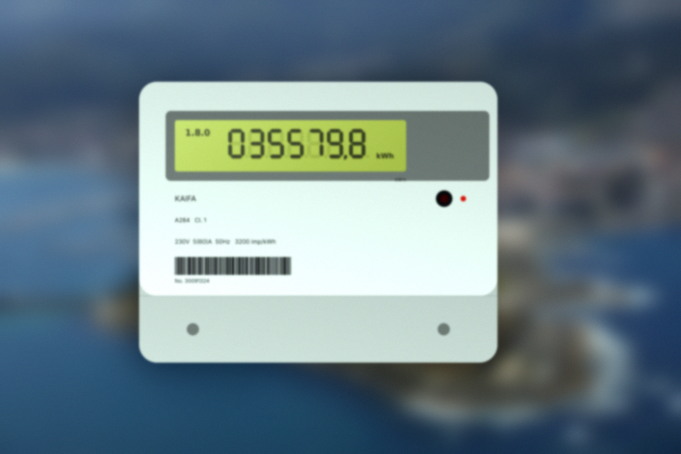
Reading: kWh 35579.8
